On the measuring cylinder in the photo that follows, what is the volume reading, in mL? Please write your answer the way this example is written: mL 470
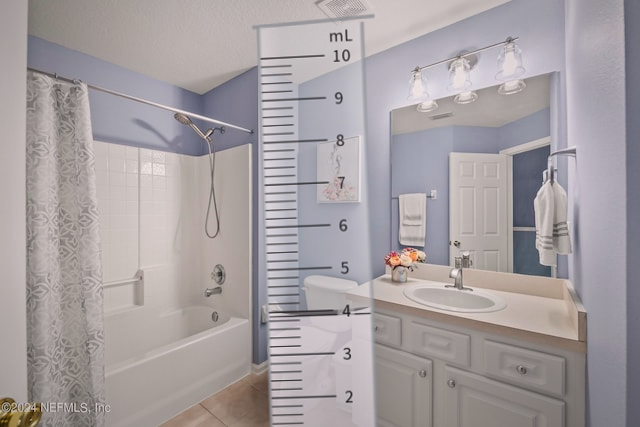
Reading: mL 3.9
